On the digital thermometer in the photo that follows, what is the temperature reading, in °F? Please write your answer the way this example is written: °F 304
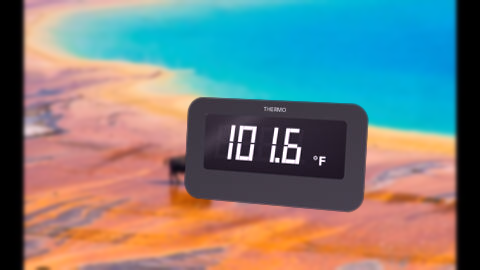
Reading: °F 101.6
